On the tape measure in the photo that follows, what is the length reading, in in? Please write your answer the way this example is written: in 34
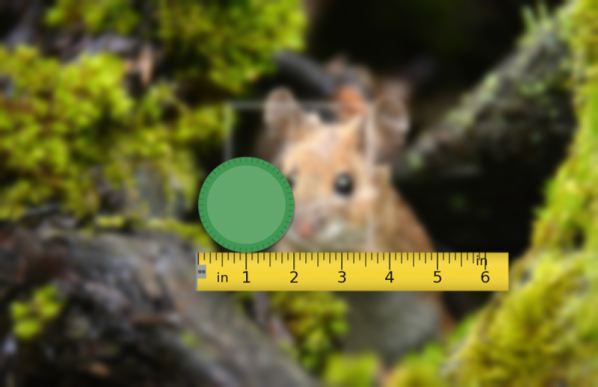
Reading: in 2
